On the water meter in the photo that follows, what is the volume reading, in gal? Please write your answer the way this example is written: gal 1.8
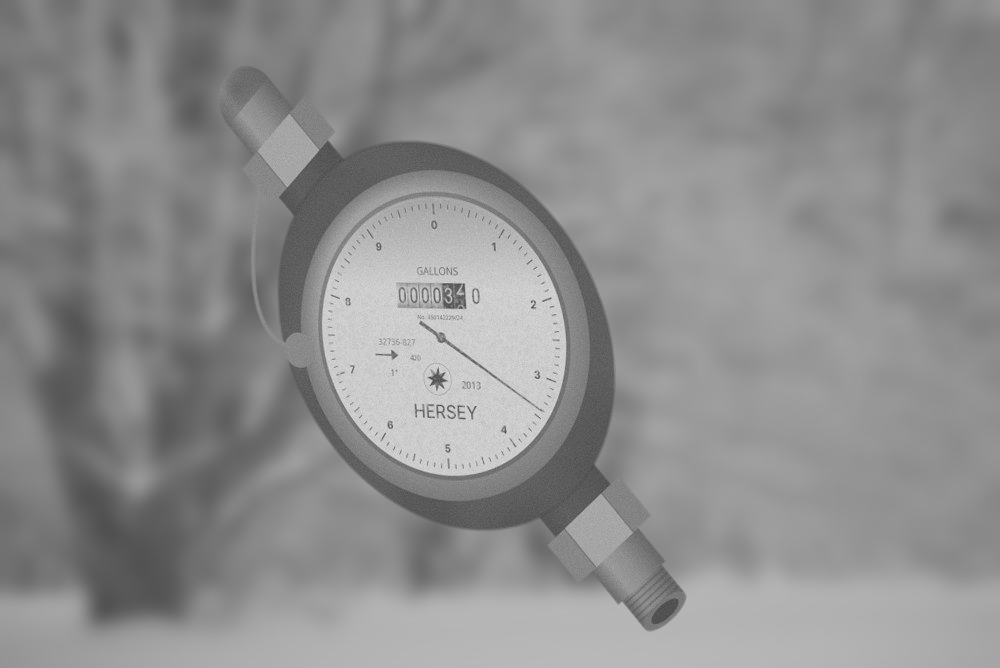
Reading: gal 323.4
